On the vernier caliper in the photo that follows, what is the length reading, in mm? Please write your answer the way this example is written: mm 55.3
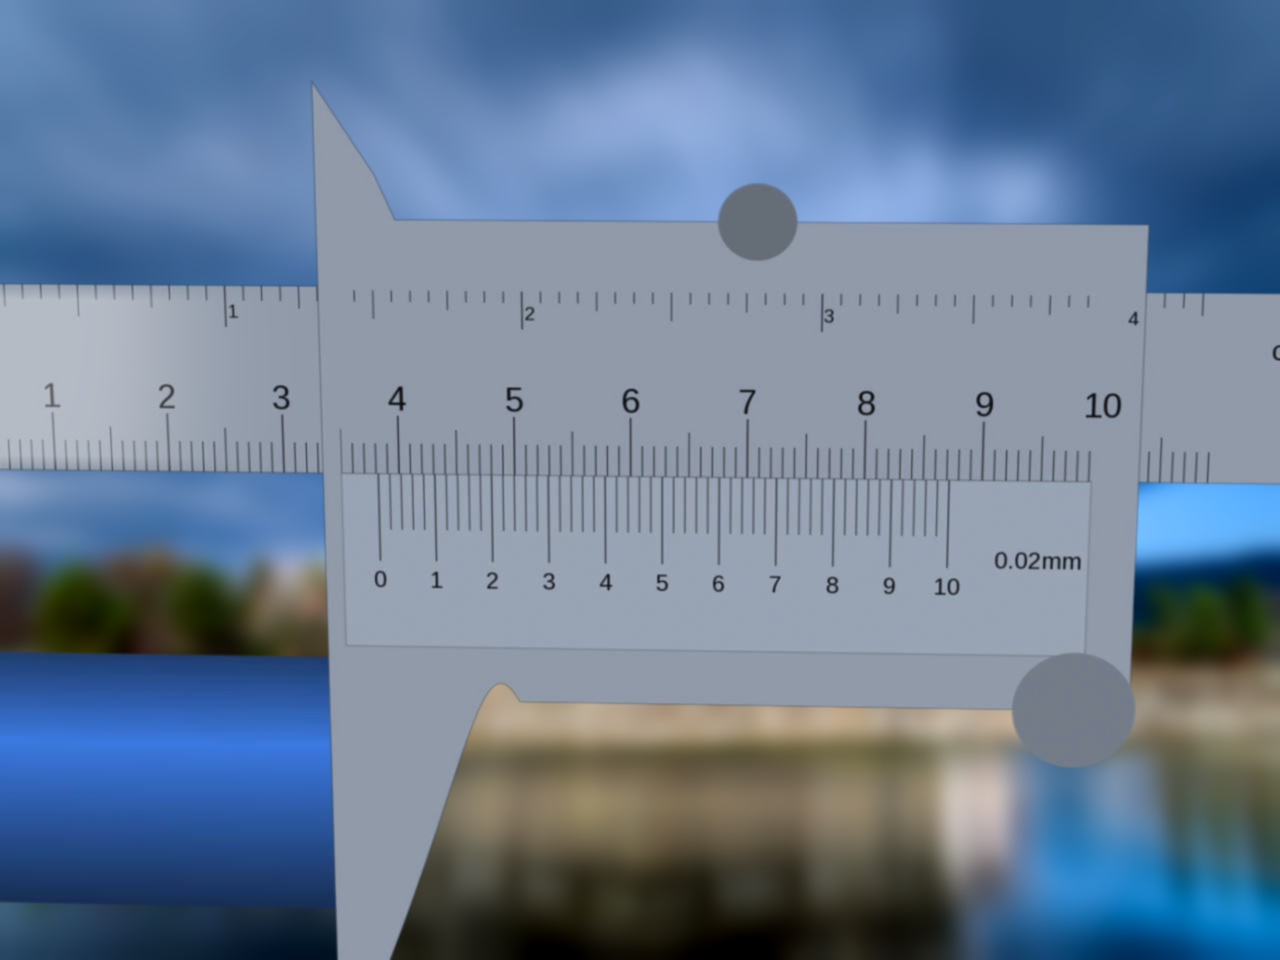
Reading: mm 38.2
